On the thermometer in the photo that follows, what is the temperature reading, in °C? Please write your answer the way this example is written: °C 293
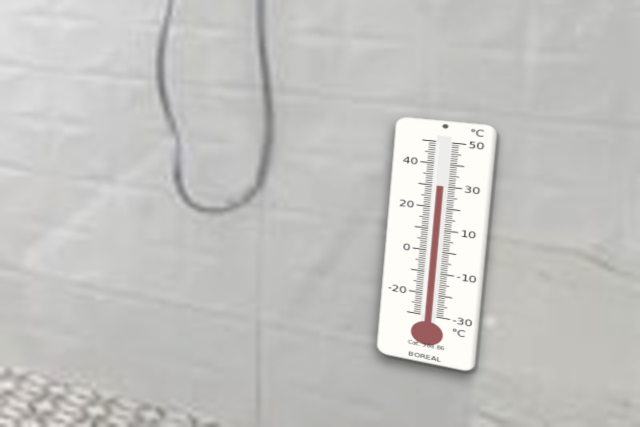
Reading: °C 30
